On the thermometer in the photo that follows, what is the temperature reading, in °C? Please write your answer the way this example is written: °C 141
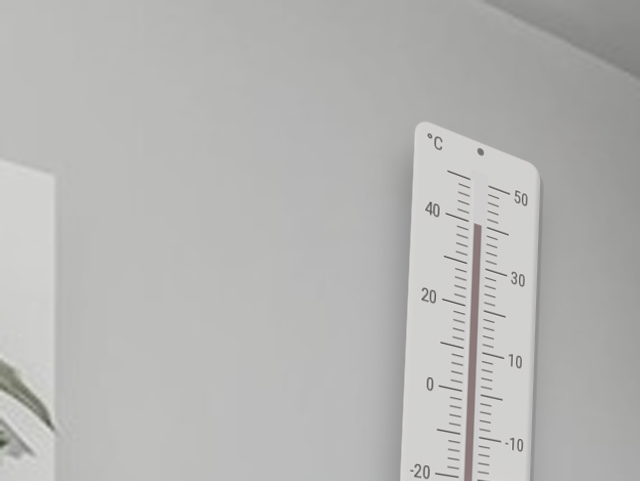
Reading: °C 40
